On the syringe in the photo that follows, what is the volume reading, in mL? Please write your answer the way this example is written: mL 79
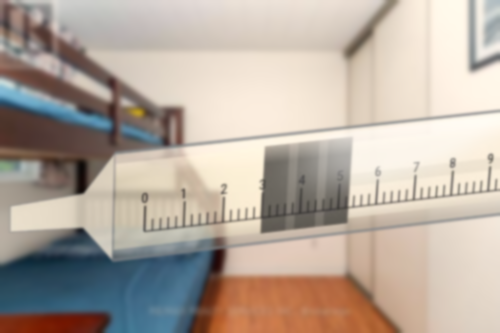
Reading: mL 3
